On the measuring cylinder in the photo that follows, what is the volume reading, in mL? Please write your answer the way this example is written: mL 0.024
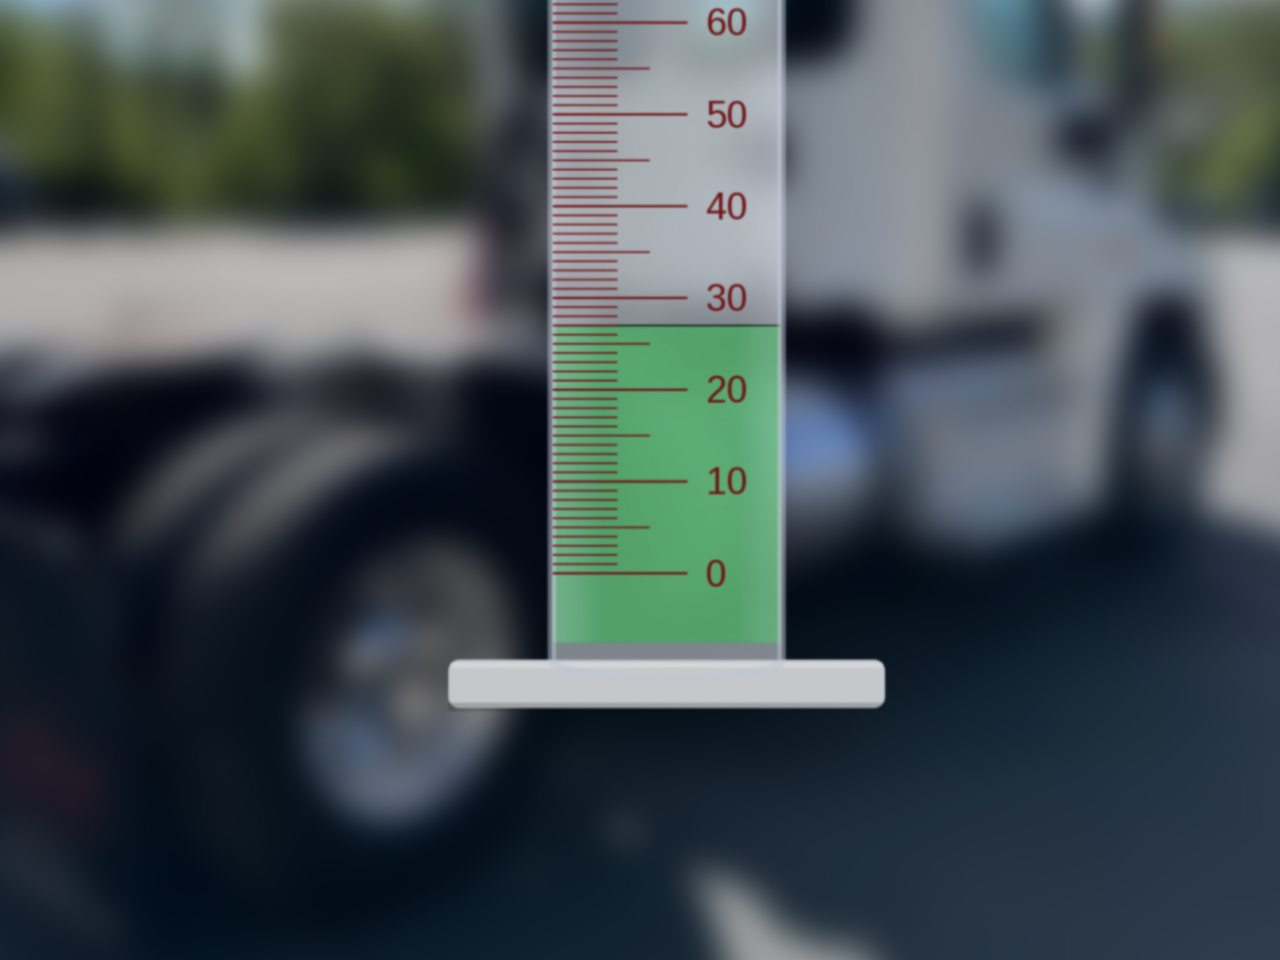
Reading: mL 27
